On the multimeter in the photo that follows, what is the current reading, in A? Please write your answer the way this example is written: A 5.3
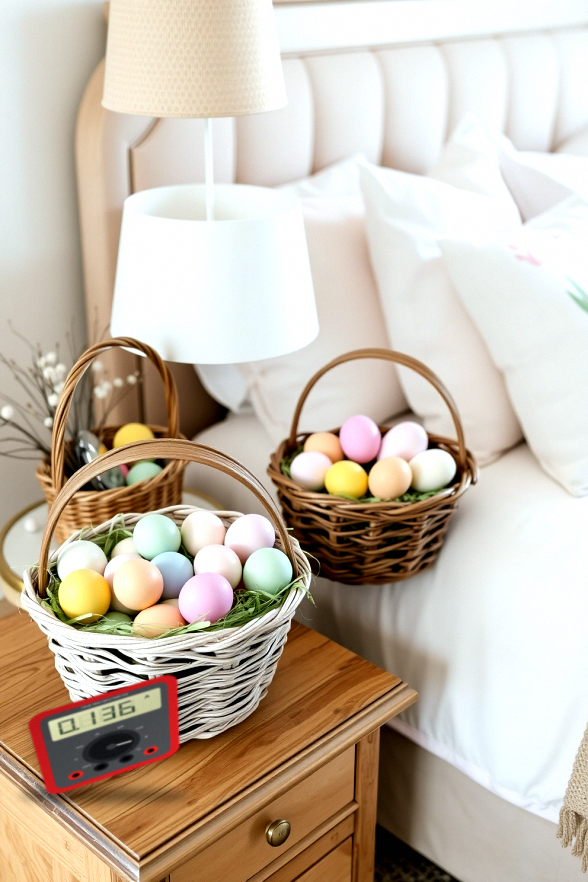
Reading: A 0.136
